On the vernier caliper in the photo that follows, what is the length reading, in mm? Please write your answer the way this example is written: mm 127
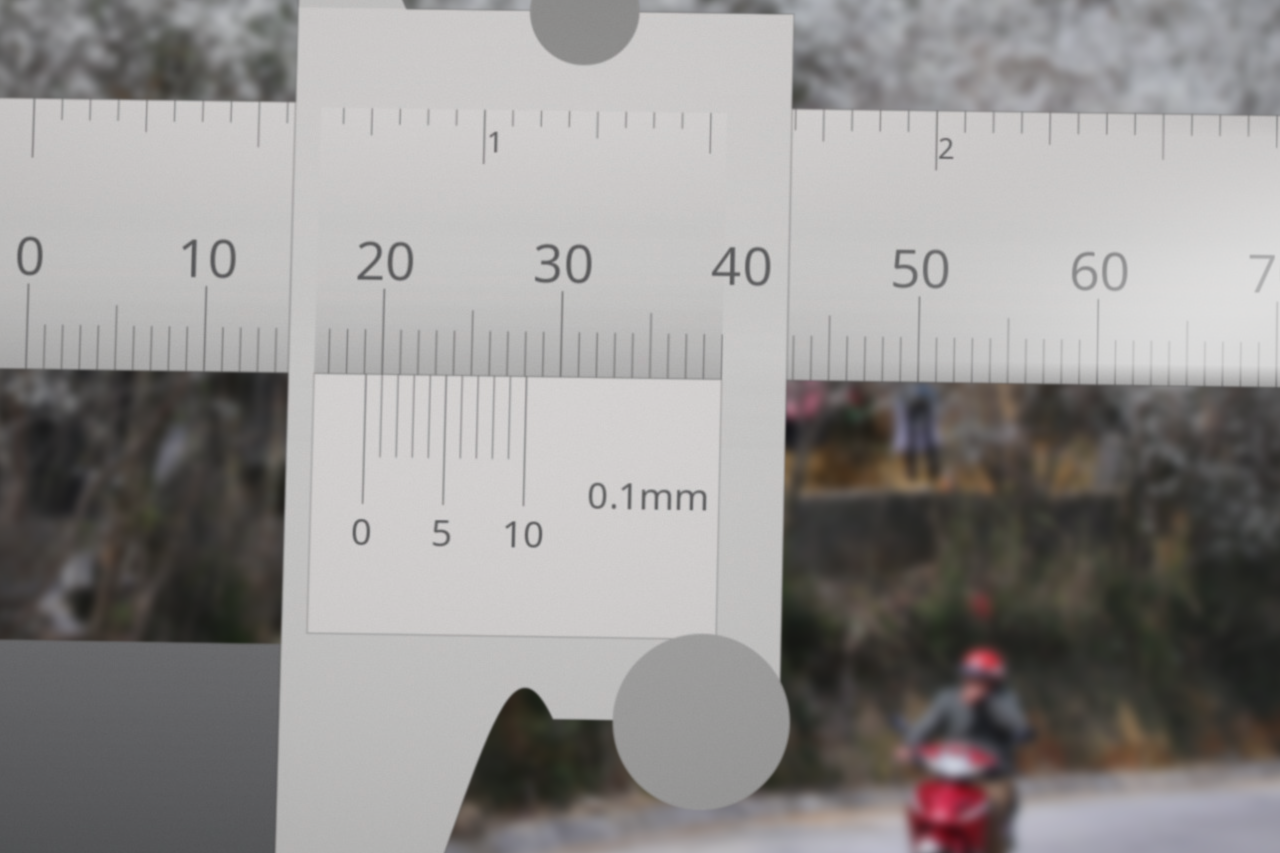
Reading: mm 19.1
